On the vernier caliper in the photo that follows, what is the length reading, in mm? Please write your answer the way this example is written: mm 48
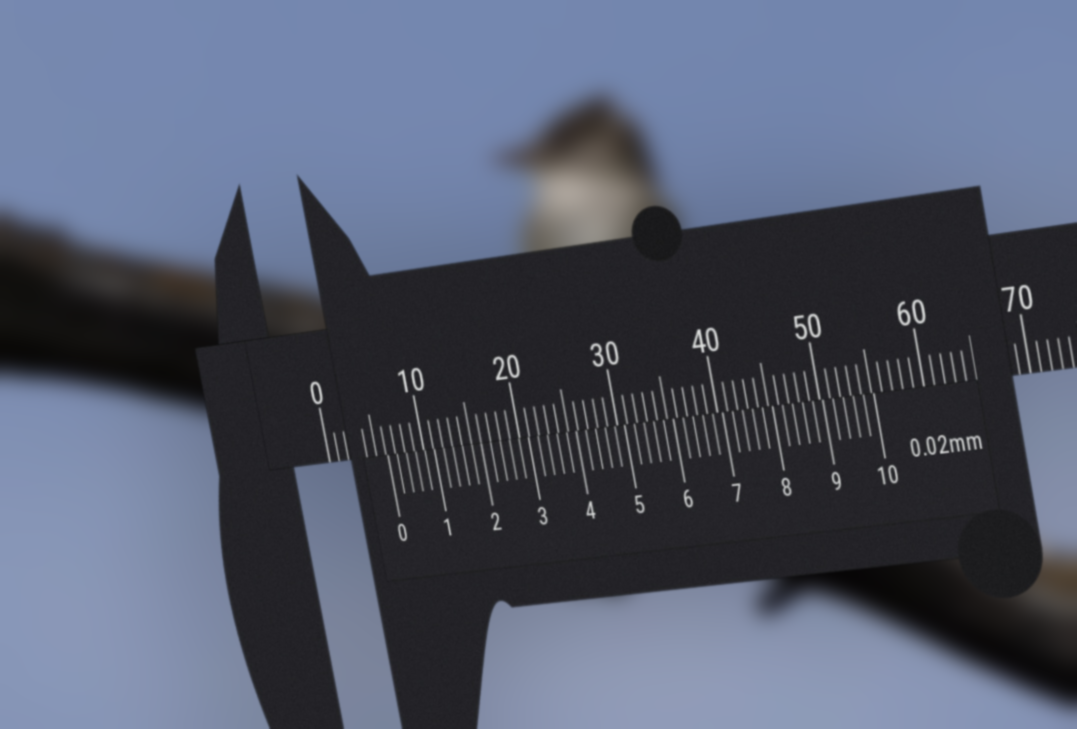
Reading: mm 6.2
